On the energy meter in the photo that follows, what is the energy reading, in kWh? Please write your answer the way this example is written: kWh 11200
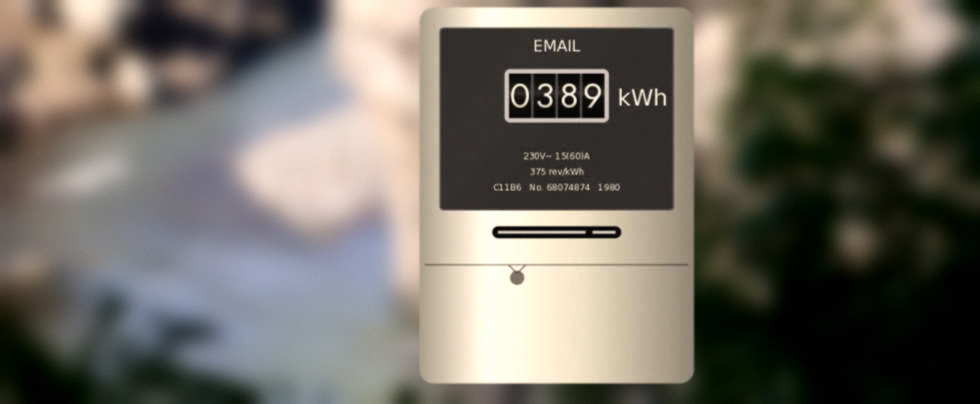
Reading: kWh 389
